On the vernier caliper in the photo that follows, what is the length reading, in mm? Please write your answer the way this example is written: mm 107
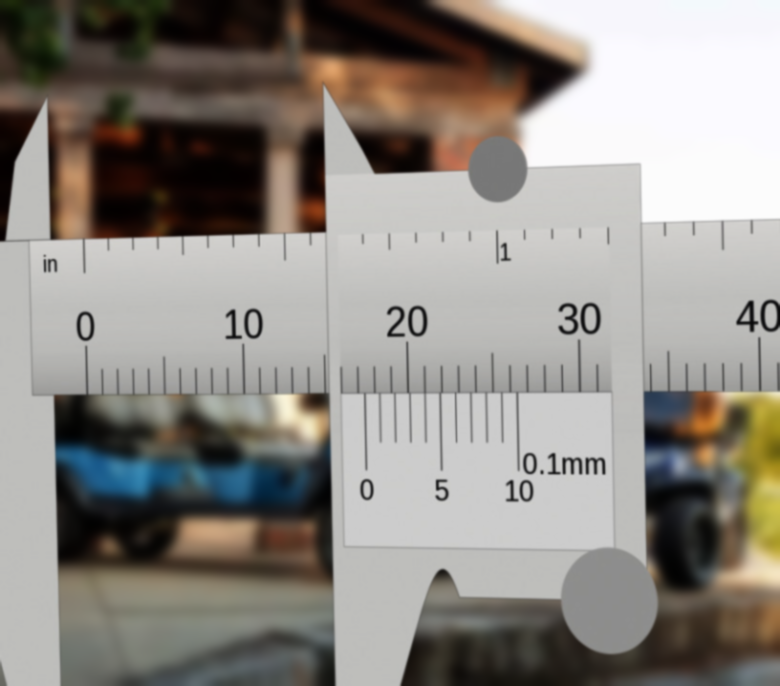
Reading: mm 17.4
